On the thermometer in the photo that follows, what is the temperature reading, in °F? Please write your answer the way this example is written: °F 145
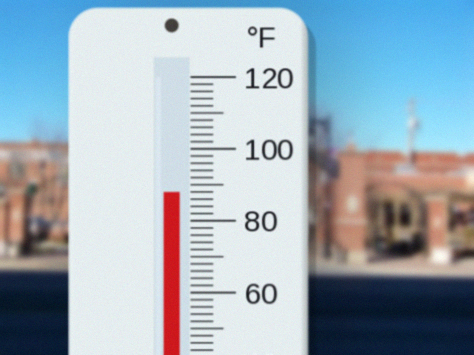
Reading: °F 88
